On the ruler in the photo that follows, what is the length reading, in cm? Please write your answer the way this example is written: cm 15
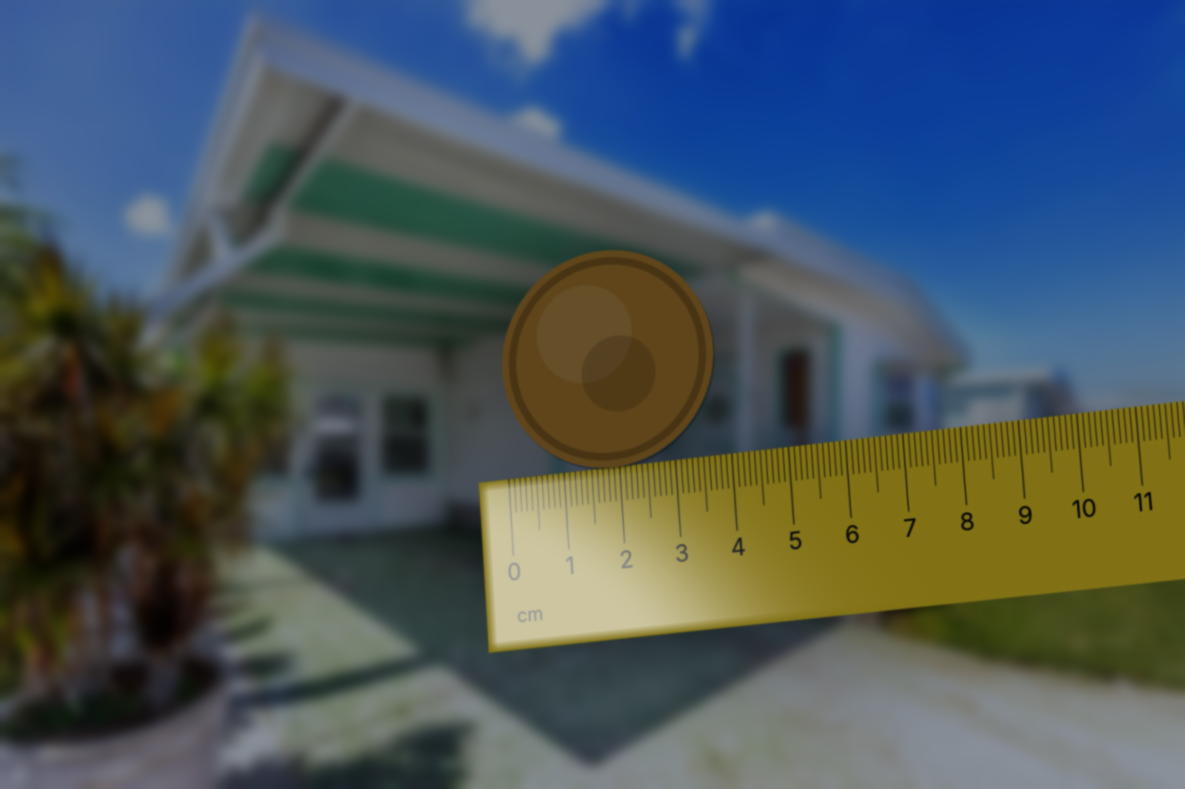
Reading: cm 3.8
